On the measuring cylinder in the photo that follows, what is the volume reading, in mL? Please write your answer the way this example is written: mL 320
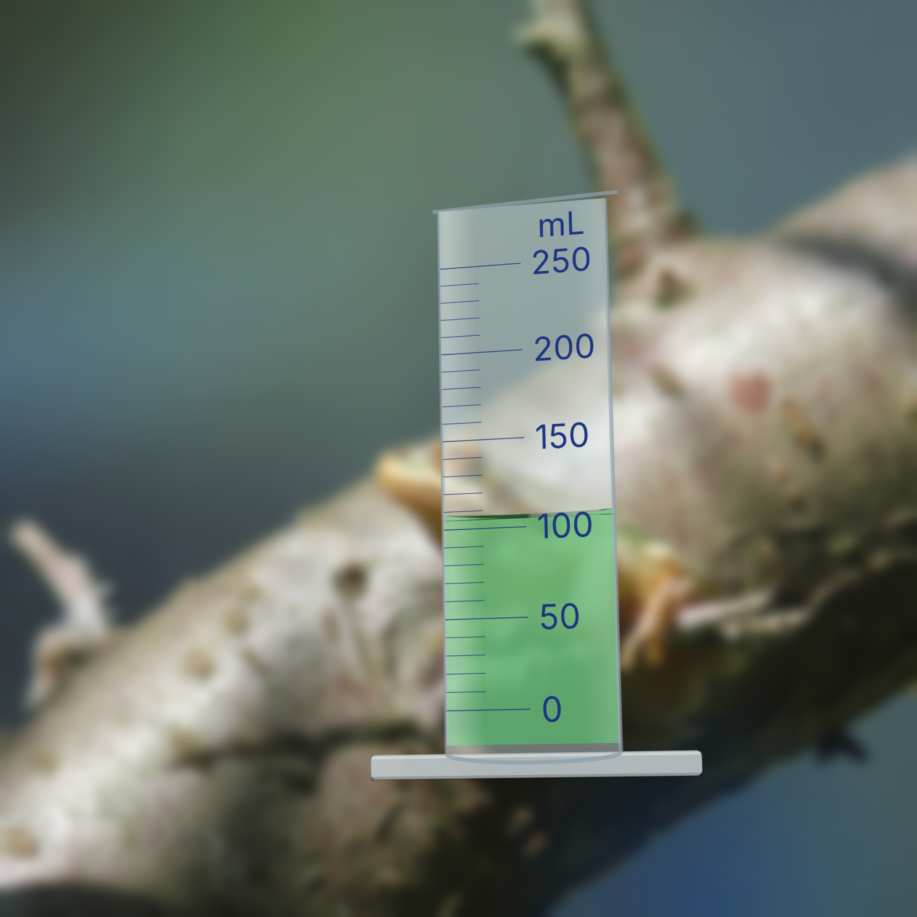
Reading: mL 105
